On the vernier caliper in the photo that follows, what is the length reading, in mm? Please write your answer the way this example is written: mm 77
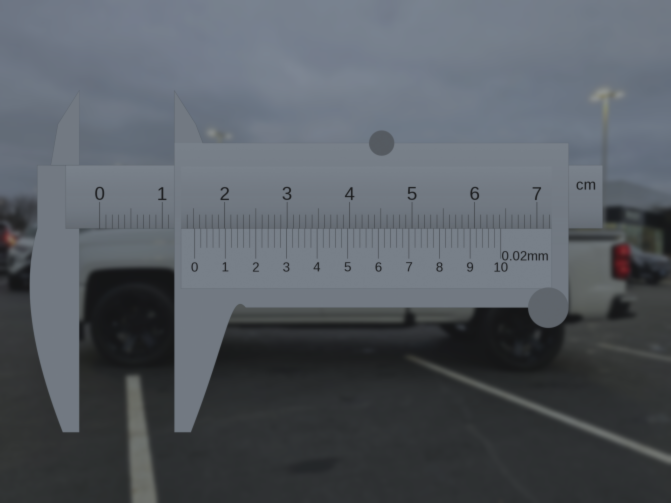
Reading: mm 15.2
